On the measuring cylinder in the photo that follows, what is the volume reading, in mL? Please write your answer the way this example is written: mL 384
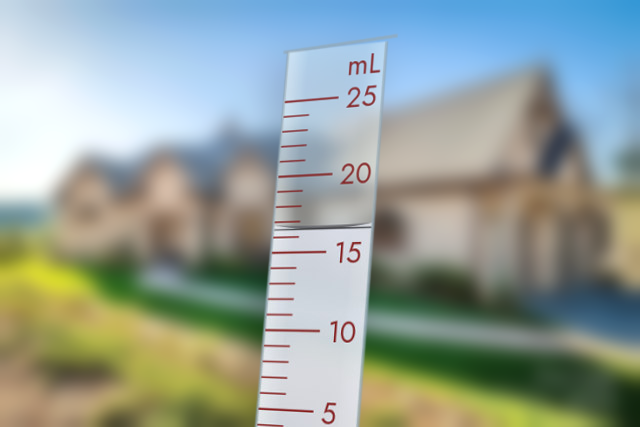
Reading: mL 16.5
